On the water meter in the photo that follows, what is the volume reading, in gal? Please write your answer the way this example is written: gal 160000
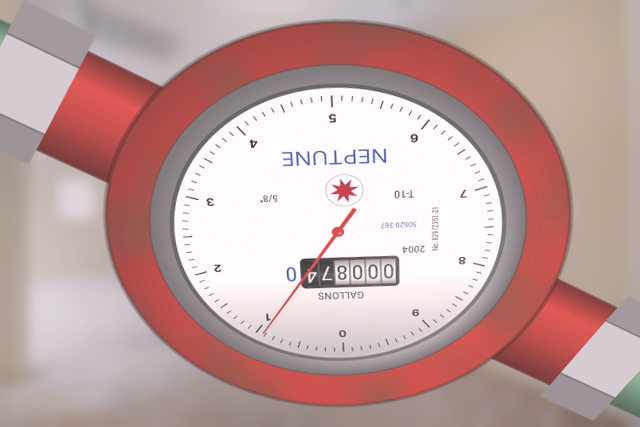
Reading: gal 8740.9
